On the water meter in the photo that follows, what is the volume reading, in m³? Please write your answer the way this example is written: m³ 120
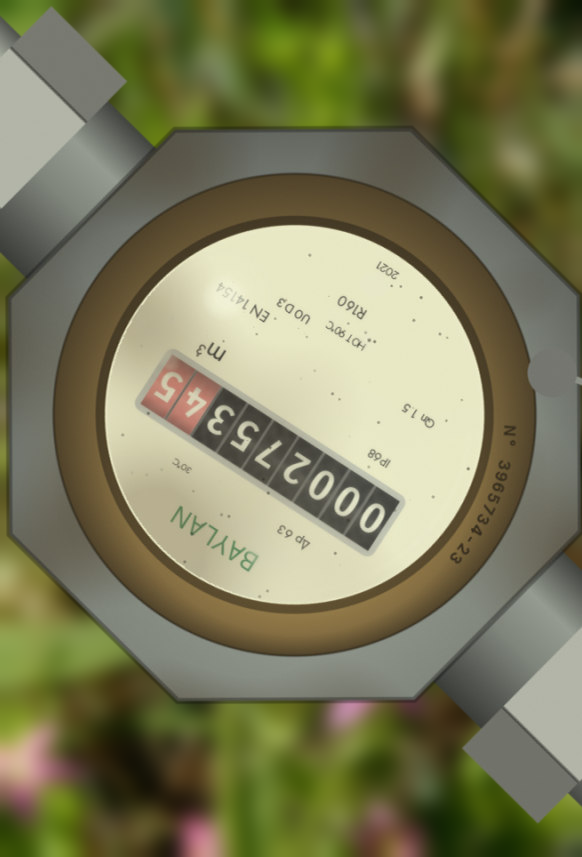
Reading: m³ 2753.45
